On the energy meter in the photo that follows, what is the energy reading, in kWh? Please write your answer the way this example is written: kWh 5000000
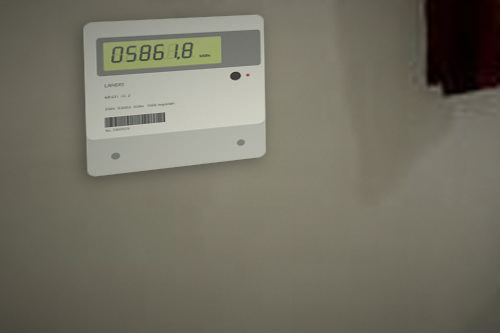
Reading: kWh 5861.8
